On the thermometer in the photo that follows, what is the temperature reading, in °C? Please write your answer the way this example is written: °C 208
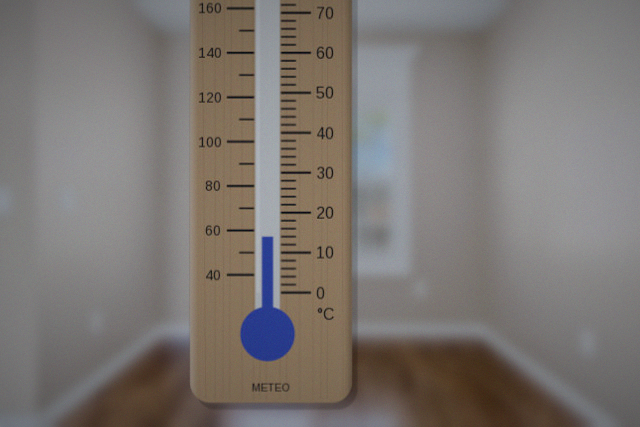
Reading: °C 14
